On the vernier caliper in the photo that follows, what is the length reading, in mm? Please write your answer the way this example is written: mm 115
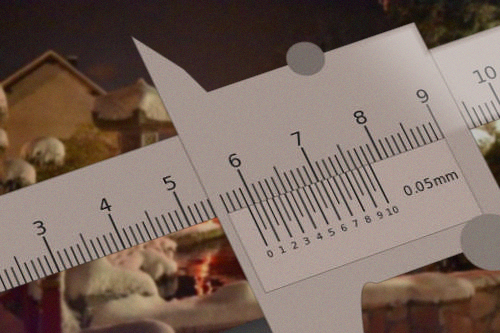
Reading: mm 59.0
